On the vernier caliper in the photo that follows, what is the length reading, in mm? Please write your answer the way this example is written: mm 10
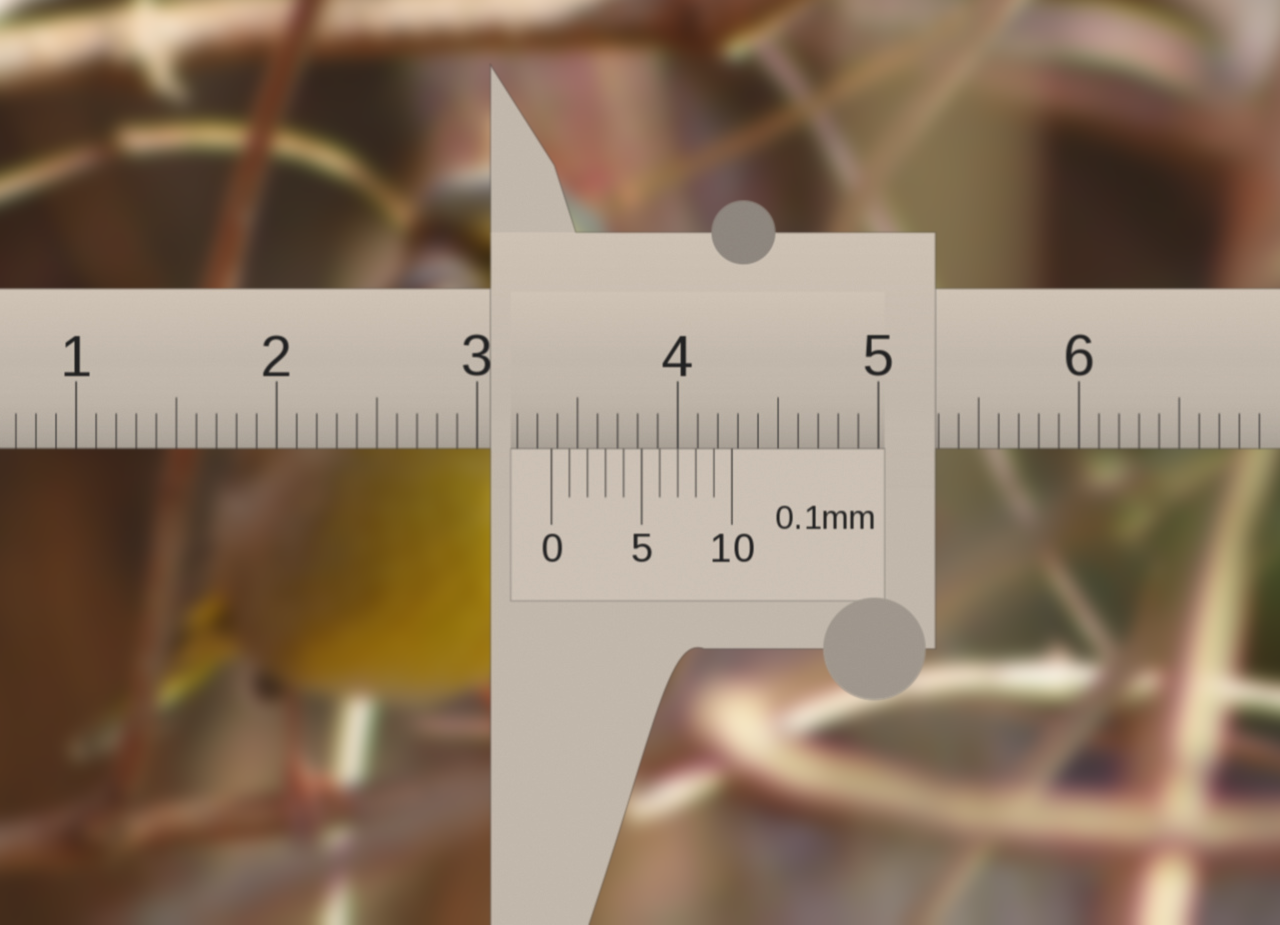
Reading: mm 33.7
